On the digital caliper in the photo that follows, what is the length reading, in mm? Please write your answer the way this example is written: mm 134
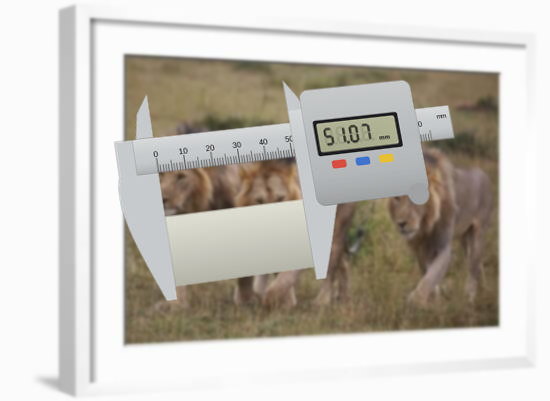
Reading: mm 51.07
